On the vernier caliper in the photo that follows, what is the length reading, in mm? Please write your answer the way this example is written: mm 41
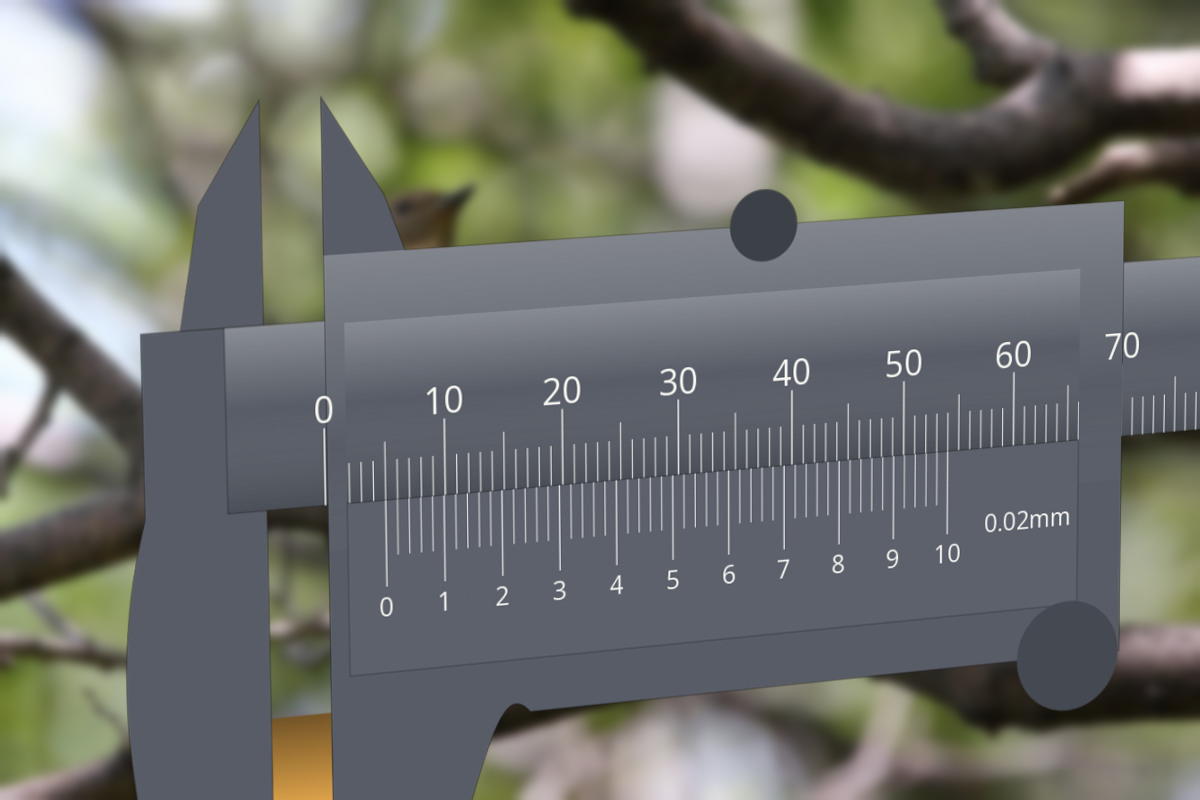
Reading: mm 5.0
